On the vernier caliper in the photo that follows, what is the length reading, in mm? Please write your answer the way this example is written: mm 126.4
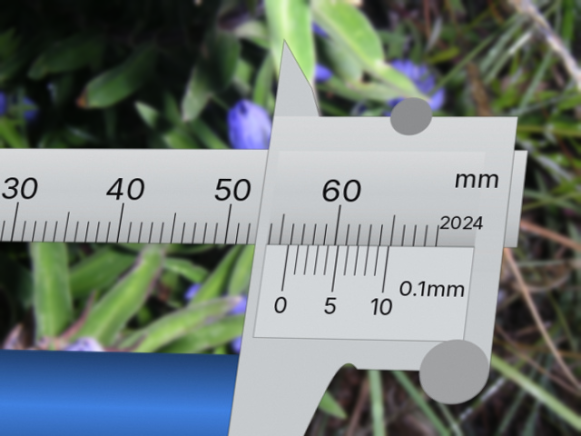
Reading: mm 55.8
